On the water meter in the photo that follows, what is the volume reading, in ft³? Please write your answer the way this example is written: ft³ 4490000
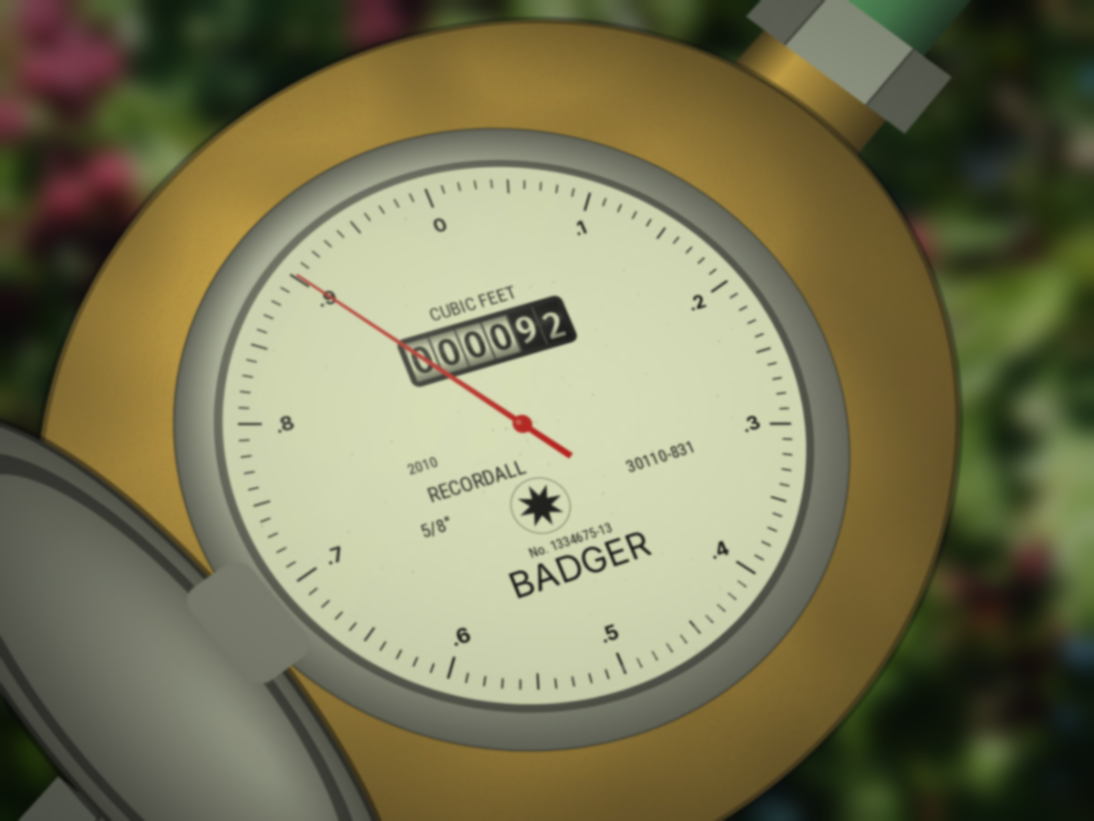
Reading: ft³ 91.90
